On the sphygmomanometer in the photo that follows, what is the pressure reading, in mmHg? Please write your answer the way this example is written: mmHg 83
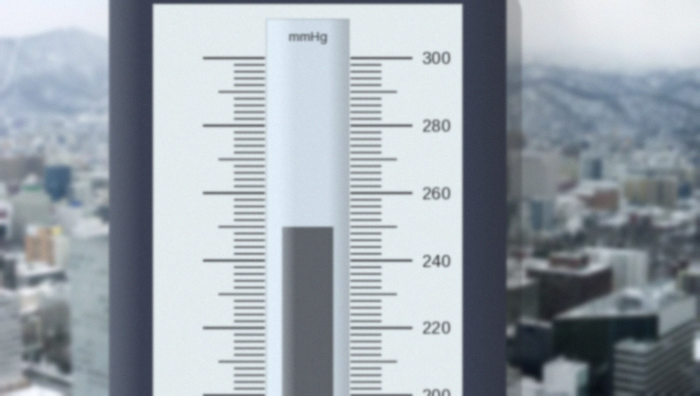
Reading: mmHg 250
